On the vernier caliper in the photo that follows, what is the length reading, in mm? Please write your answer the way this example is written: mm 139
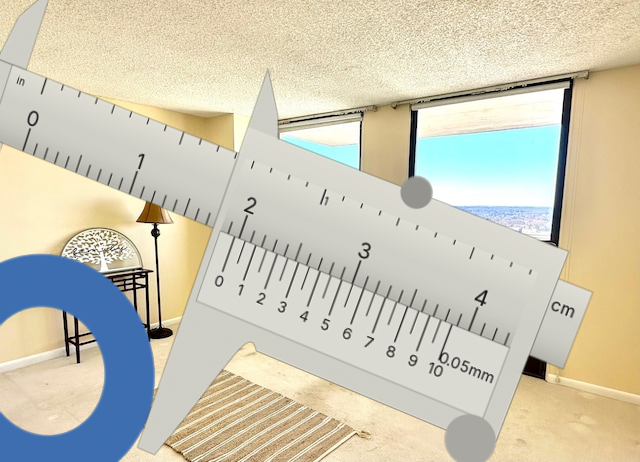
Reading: mm 19.6
